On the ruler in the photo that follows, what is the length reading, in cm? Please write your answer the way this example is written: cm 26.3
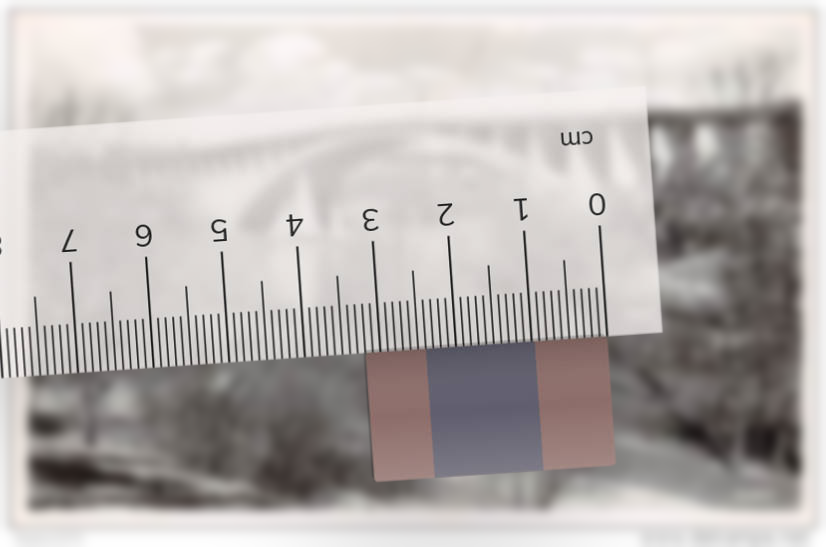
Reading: cm 3.2
